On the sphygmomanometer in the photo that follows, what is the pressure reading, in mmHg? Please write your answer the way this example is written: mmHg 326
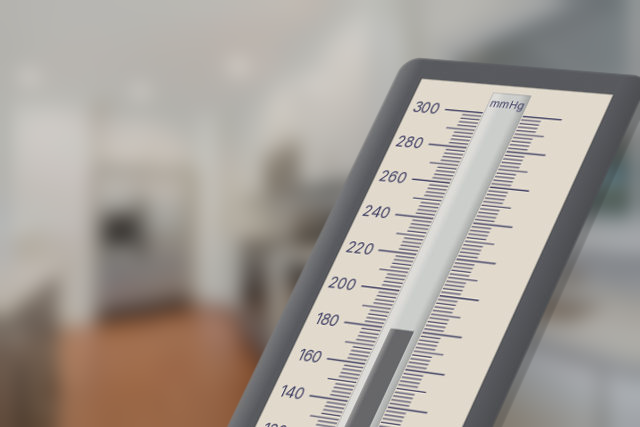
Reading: mmHg 180
